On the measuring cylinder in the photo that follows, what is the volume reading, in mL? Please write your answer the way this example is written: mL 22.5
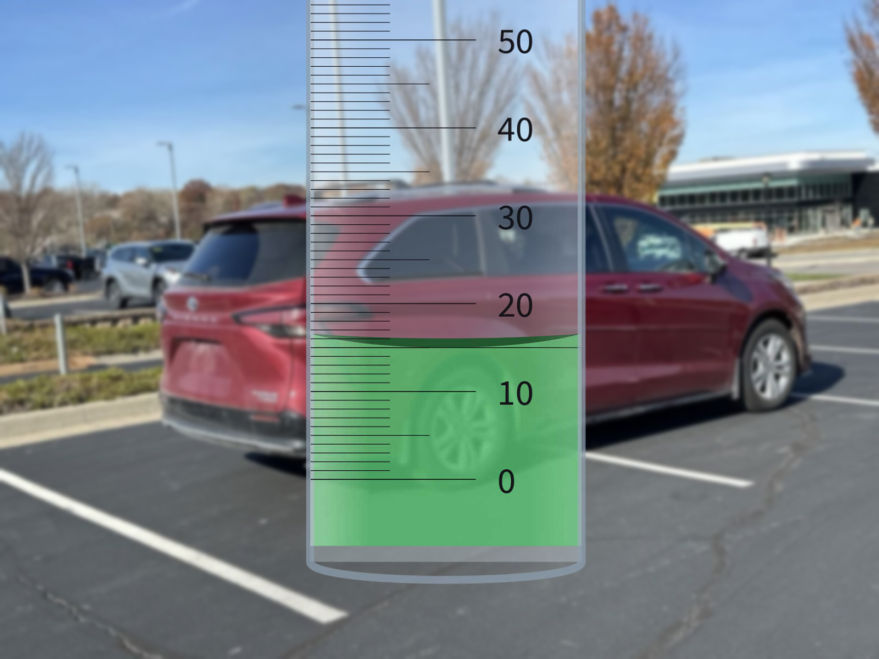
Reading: mL 15
